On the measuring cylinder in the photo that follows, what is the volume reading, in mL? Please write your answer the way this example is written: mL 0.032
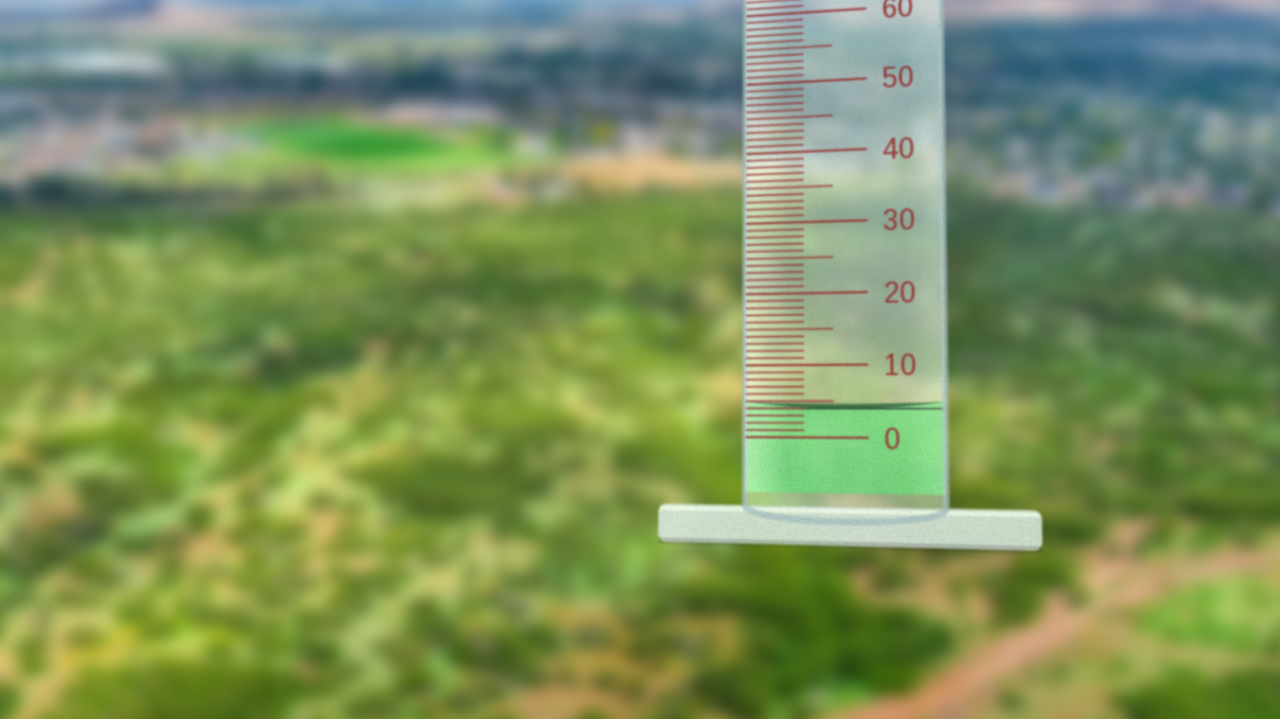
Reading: mL 4
